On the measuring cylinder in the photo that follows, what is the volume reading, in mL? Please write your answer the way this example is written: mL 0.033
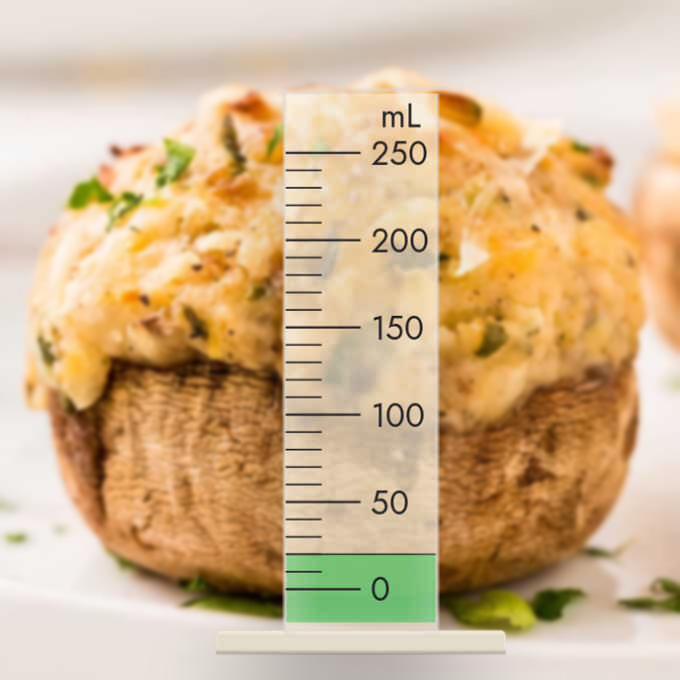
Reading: mL 20
